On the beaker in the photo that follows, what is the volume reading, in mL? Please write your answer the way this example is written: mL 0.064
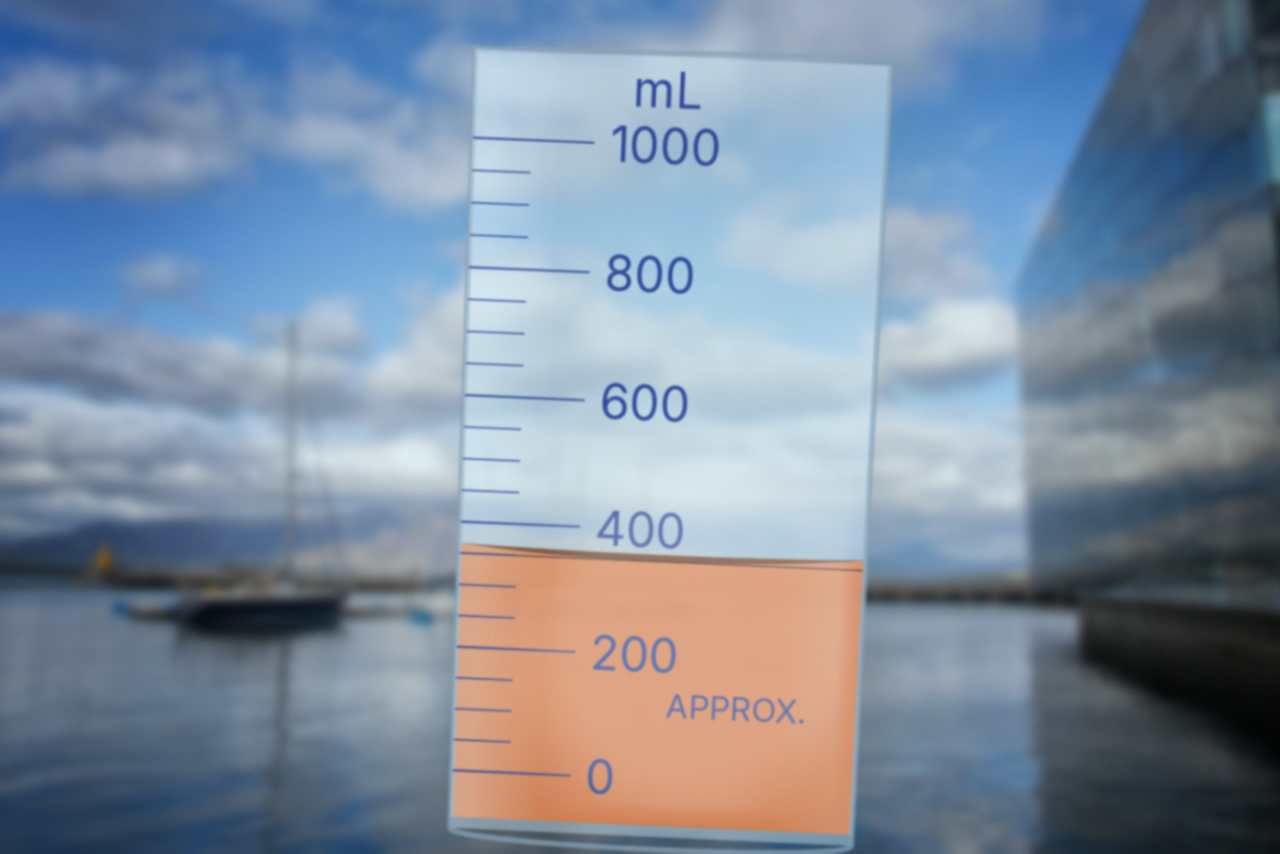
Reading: mL 350
